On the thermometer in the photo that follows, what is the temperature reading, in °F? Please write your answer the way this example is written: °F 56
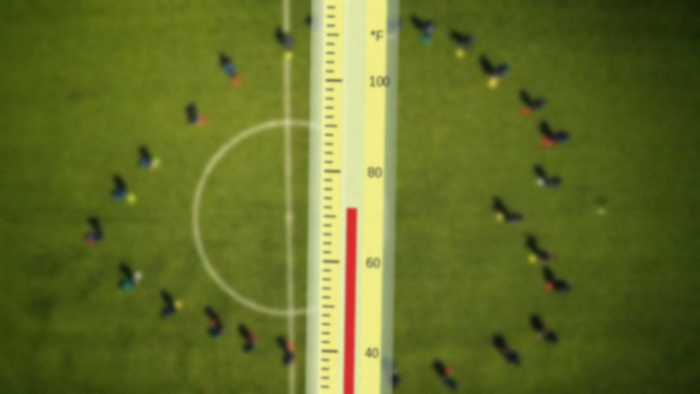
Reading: °F 72
